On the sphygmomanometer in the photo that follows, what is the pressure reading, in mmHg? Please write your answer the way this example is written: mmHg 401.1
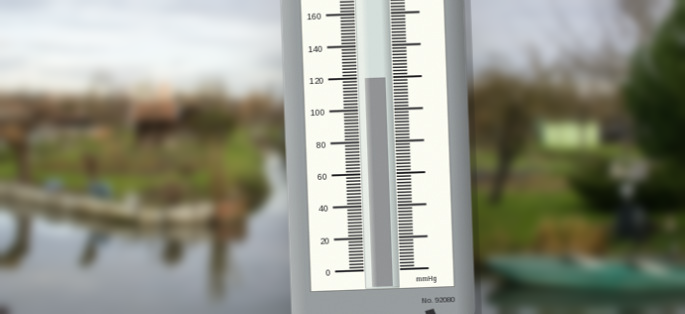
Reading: mmHg 120
